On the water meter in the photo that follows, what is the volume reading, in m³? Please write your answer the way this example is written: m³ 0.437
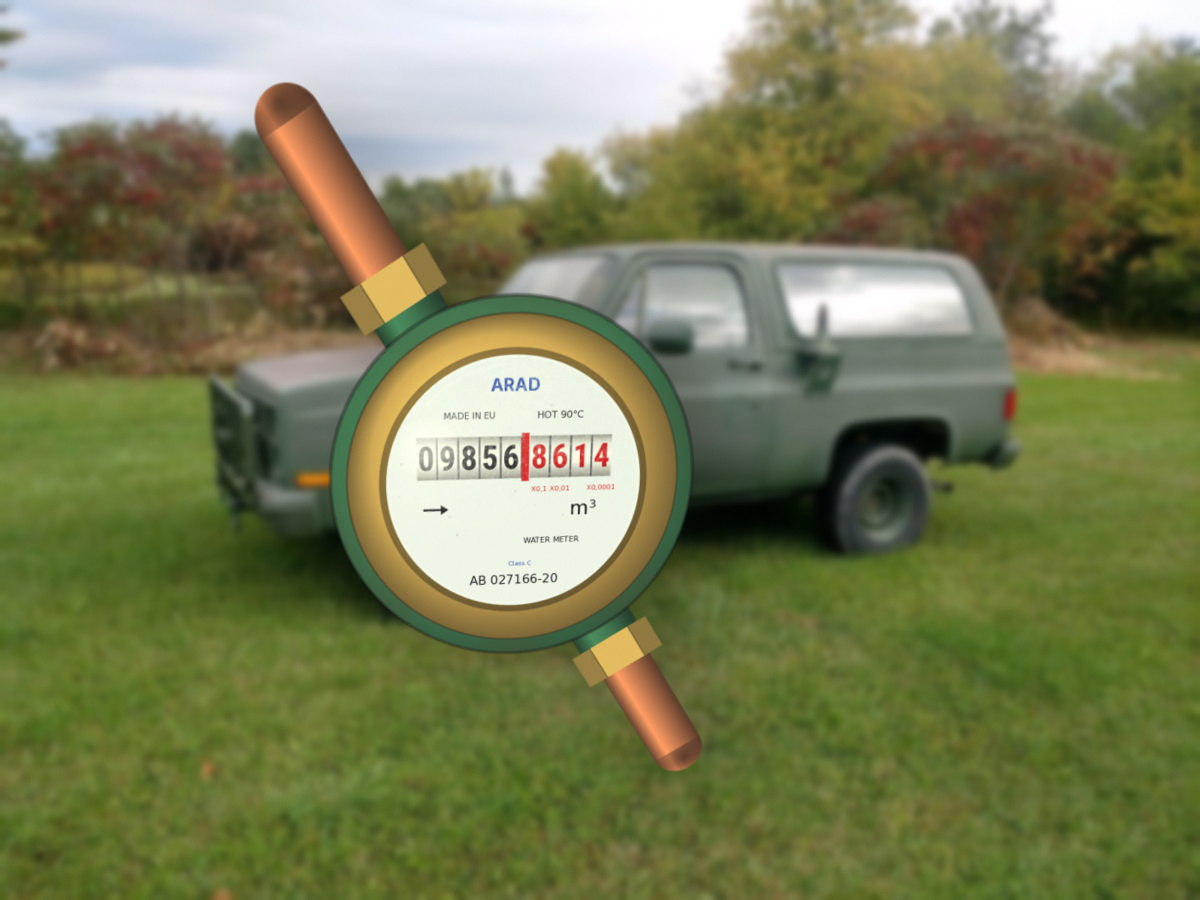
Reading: m³ 9856.8614
